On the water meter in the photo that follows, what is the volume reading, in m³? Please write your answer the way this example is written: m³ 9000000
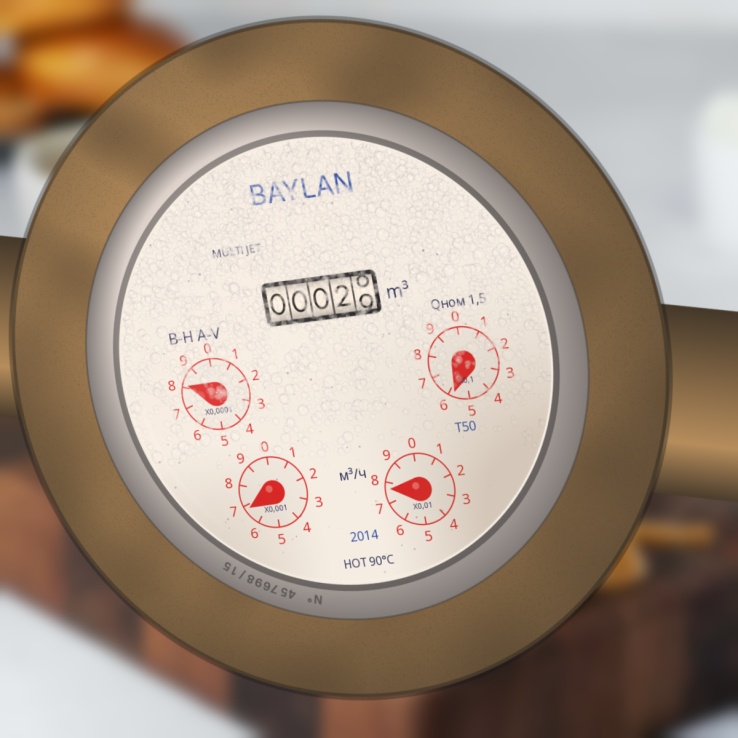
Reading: m³ 28.5768
